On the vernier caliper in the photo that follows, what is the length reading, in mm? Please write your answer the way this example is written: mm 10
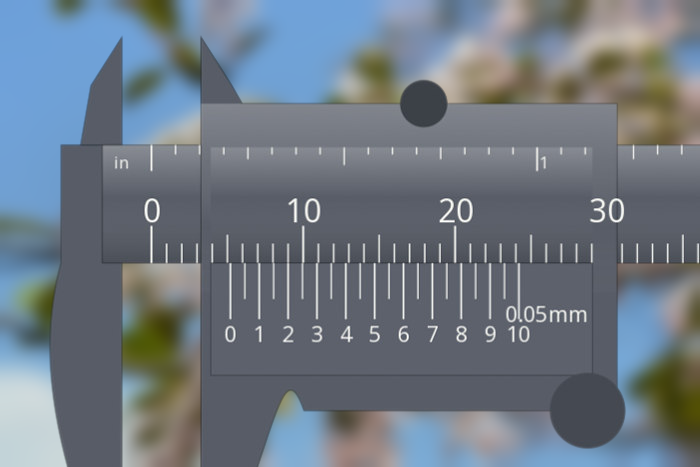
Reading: mm 5.2
